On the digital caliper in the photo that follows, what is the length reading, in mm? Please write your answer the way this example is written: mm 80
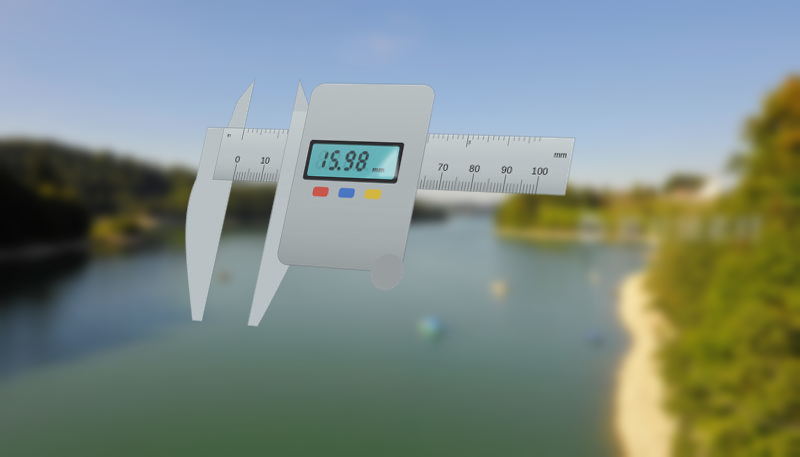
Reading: mm 15.98
